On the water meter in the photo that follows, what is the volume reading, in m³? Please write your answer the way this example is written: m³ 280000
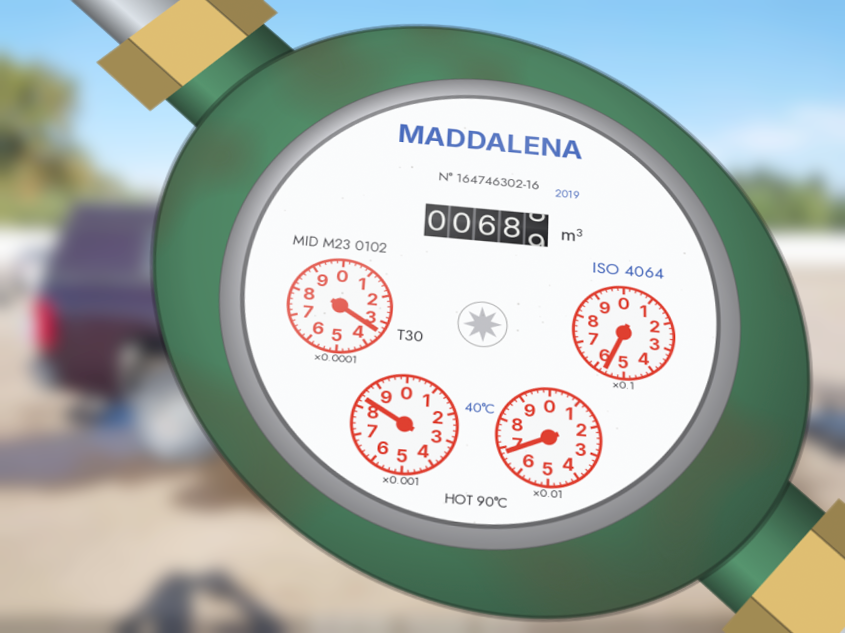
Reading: m³ 688.5683
